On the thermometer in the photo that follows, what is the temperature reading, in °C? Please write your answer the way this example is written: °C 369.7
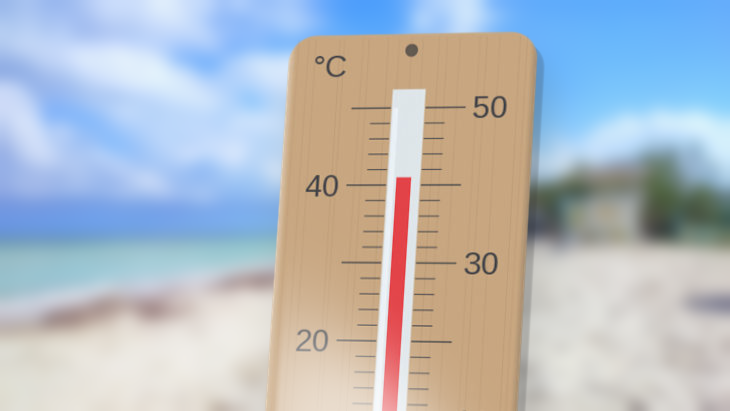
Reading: °C 41
